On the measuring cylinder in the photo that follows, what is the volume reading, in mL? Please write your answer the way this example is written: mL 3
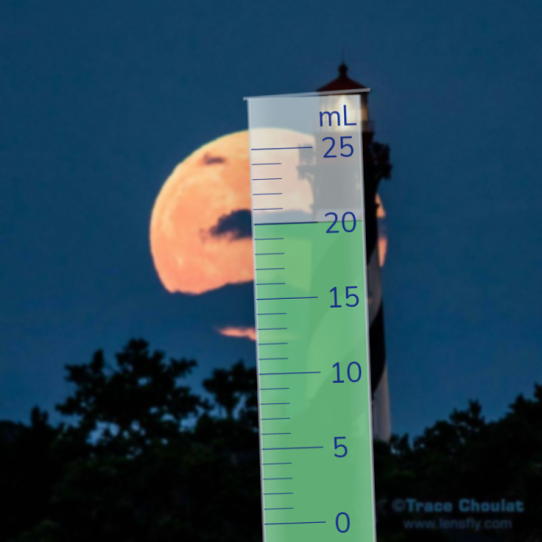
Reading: mL 20
